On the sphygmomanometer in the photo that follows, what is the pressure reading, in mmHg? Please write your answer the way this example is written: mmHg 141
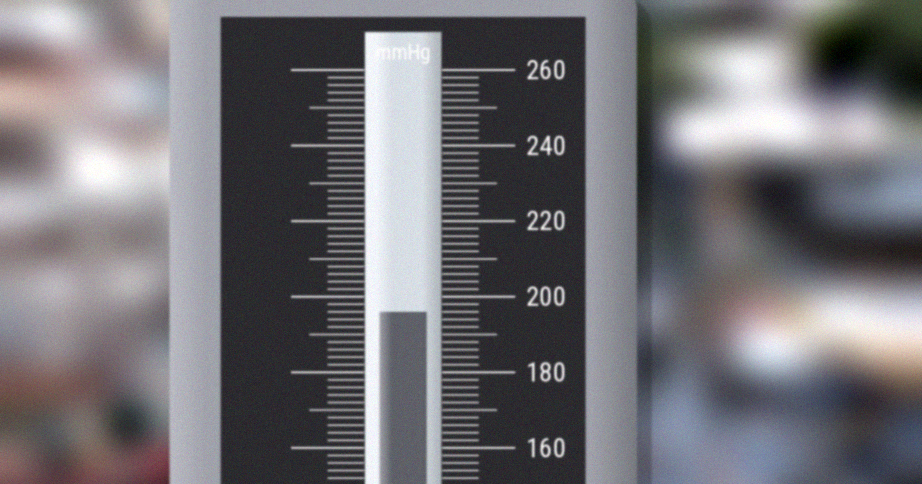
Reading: mmHg 196
